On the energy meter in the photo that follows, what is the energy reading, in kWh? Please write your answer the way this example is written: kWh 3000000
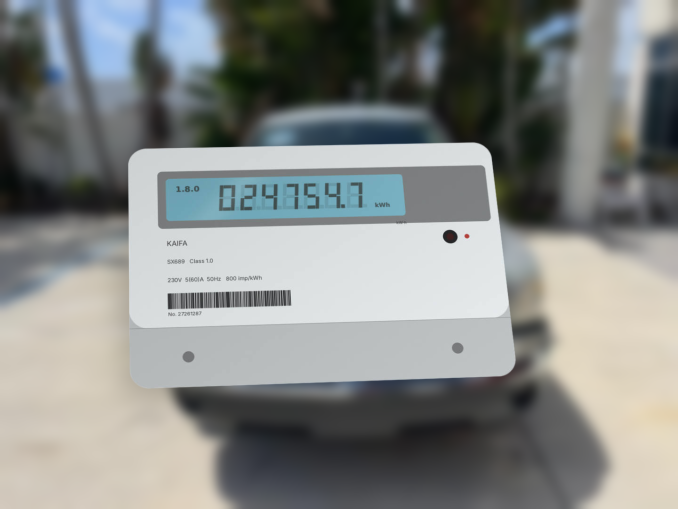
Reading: kWh 24754.7
